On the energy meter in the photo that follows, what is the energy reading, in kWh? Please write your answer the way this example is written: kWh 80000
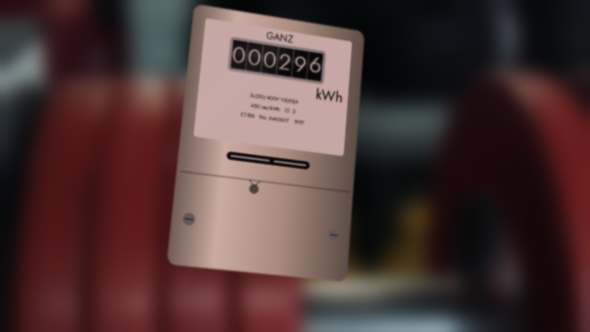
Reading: kWh 296
